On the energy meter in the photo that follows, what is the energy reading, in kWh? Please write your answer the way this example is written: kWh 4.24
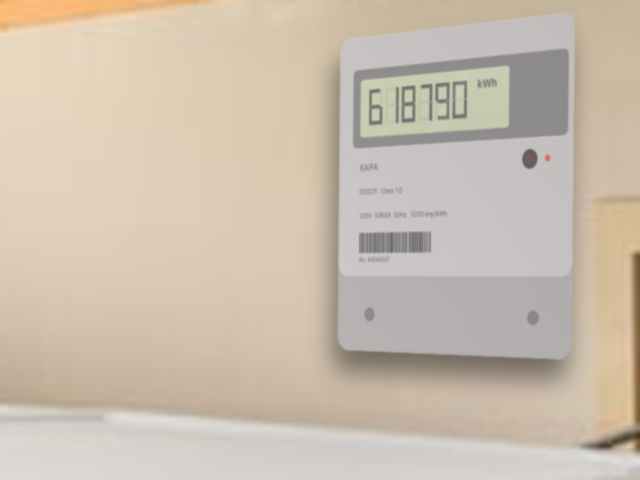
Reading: kWh 618790
